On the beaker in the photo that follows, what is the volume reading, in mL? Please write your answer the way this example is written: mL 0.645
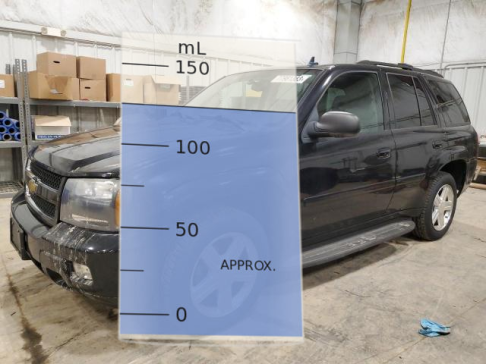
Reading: mL 125
